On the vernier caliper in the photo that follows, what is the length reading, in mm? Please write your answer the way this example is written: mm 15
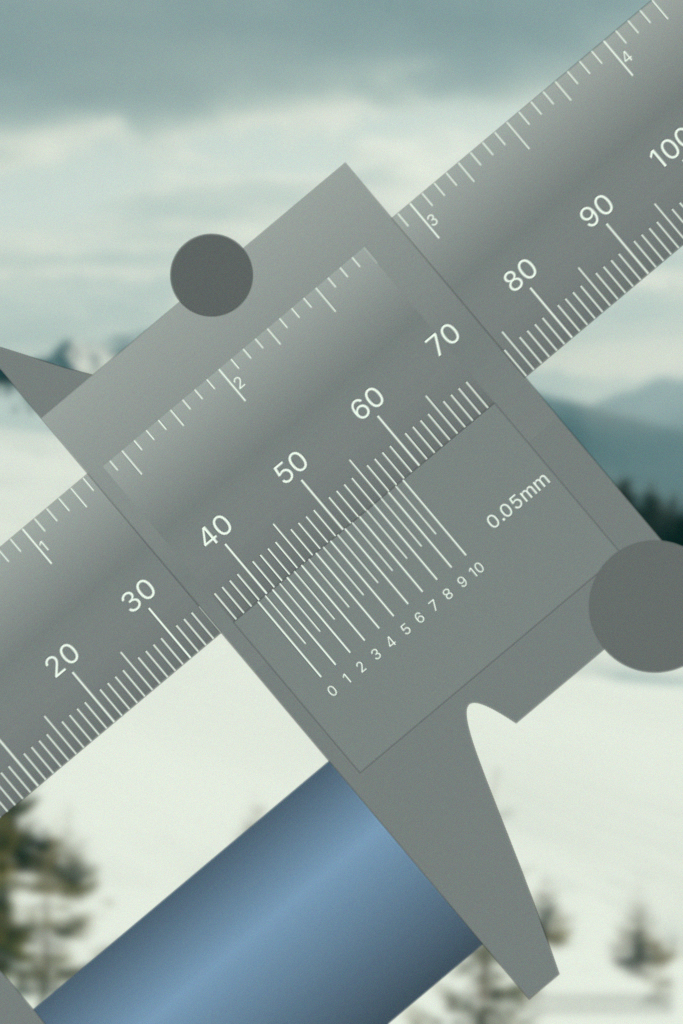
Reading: mm 38.8
